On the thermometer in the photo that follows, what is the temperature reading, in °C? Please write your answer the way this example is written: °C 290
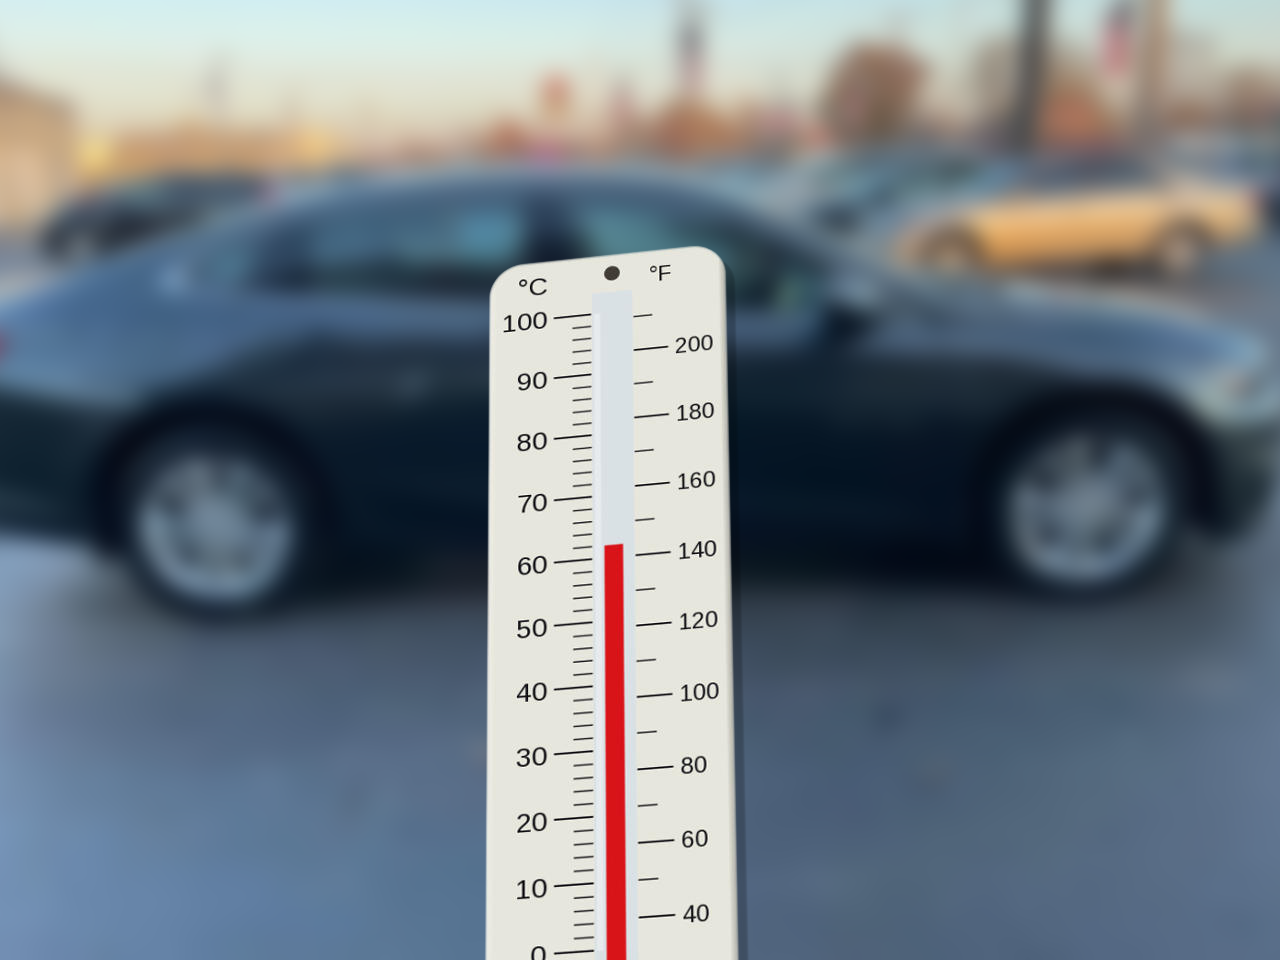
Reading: °C 62
